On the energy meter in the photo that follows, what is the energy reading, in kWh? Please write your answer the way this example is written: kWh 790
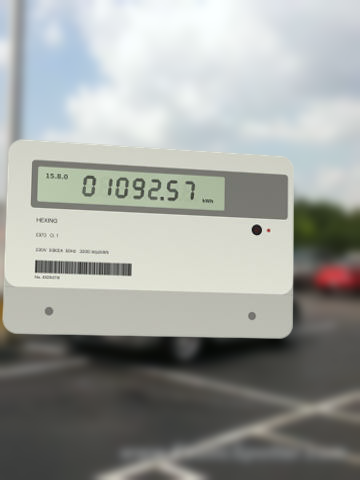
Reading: kWh 1092.57
